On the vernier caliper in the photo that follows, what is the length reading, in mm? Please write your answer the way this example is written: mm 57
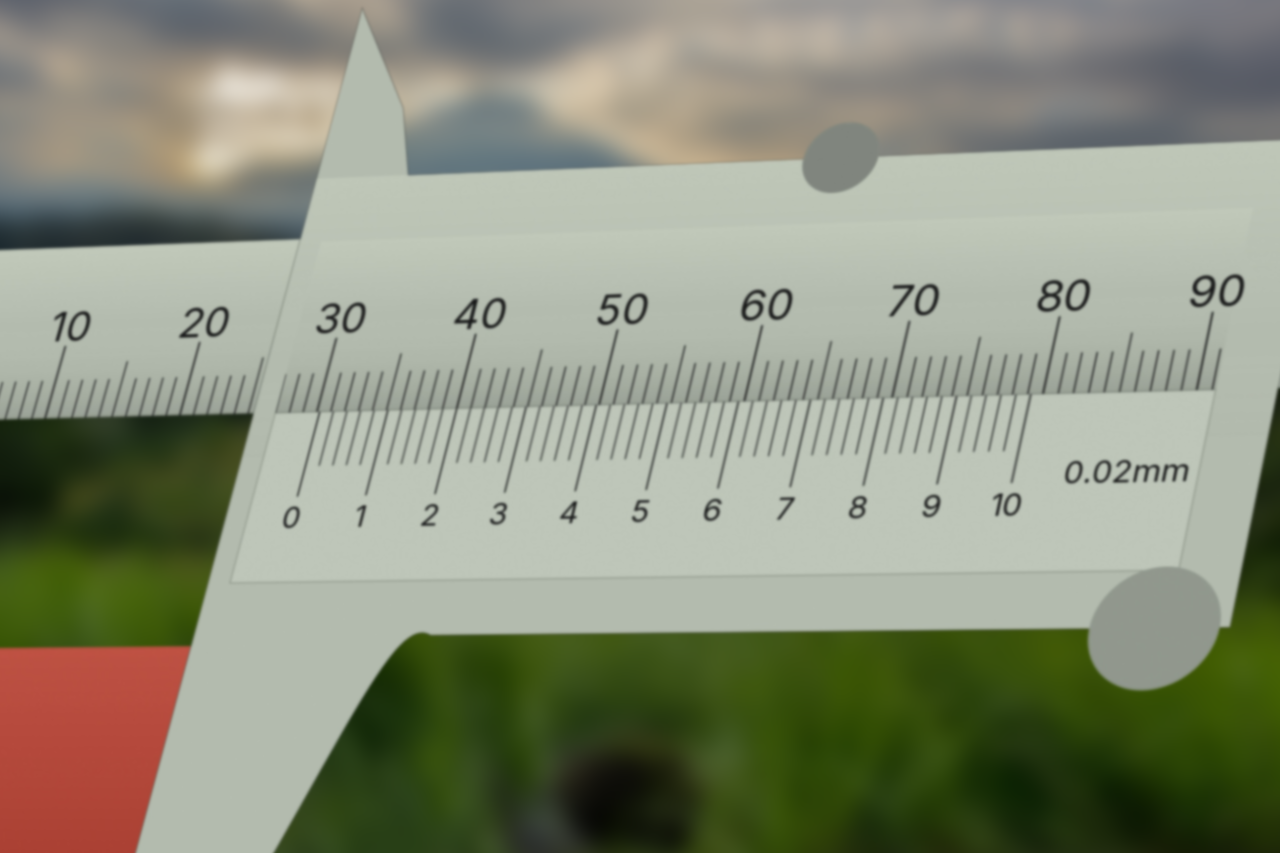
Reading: mm 30.2
